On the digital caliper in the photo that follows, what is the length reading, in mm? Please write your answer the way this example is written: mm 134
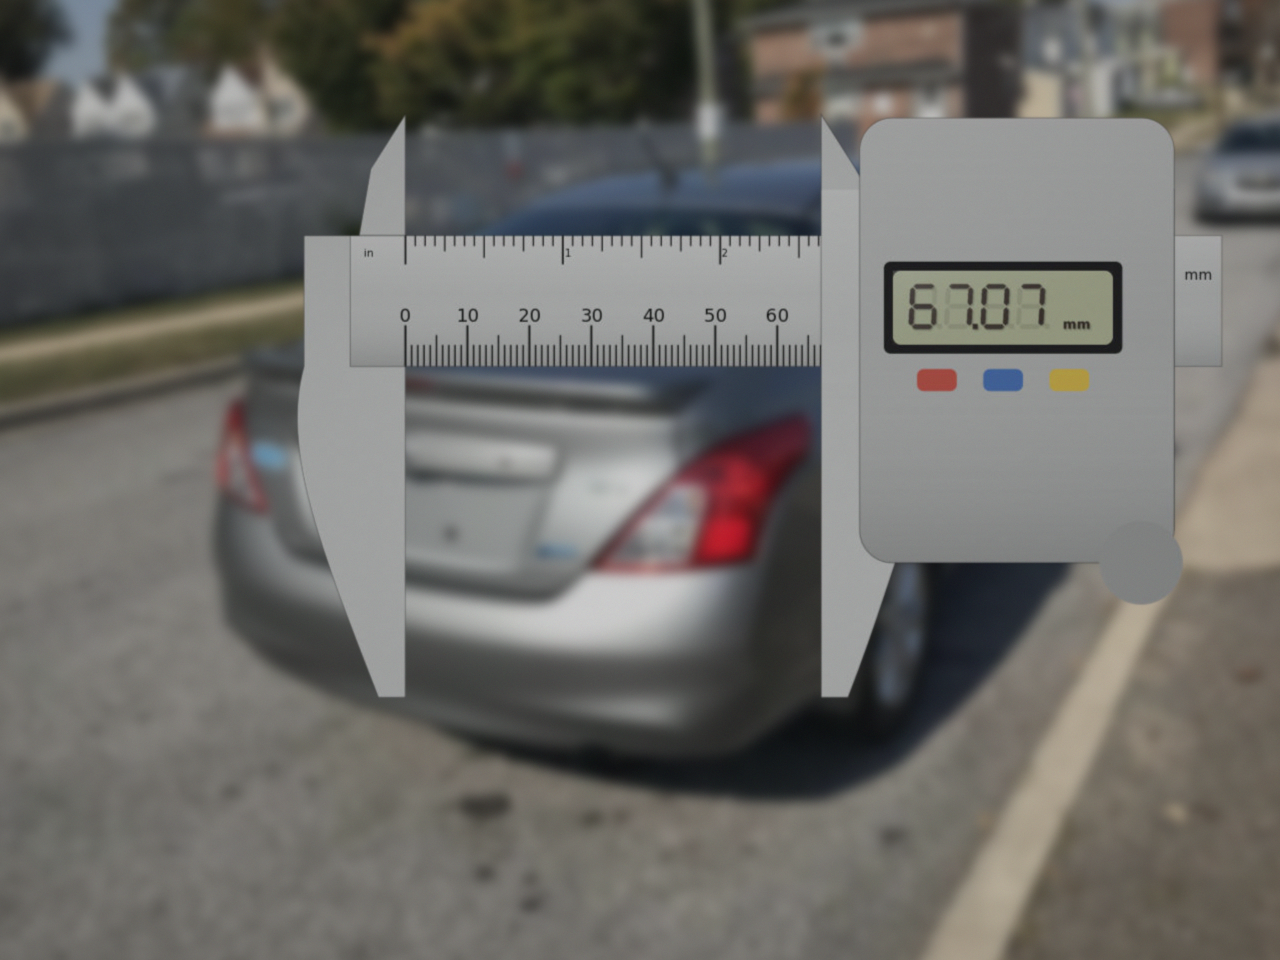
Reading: mm 67.07
